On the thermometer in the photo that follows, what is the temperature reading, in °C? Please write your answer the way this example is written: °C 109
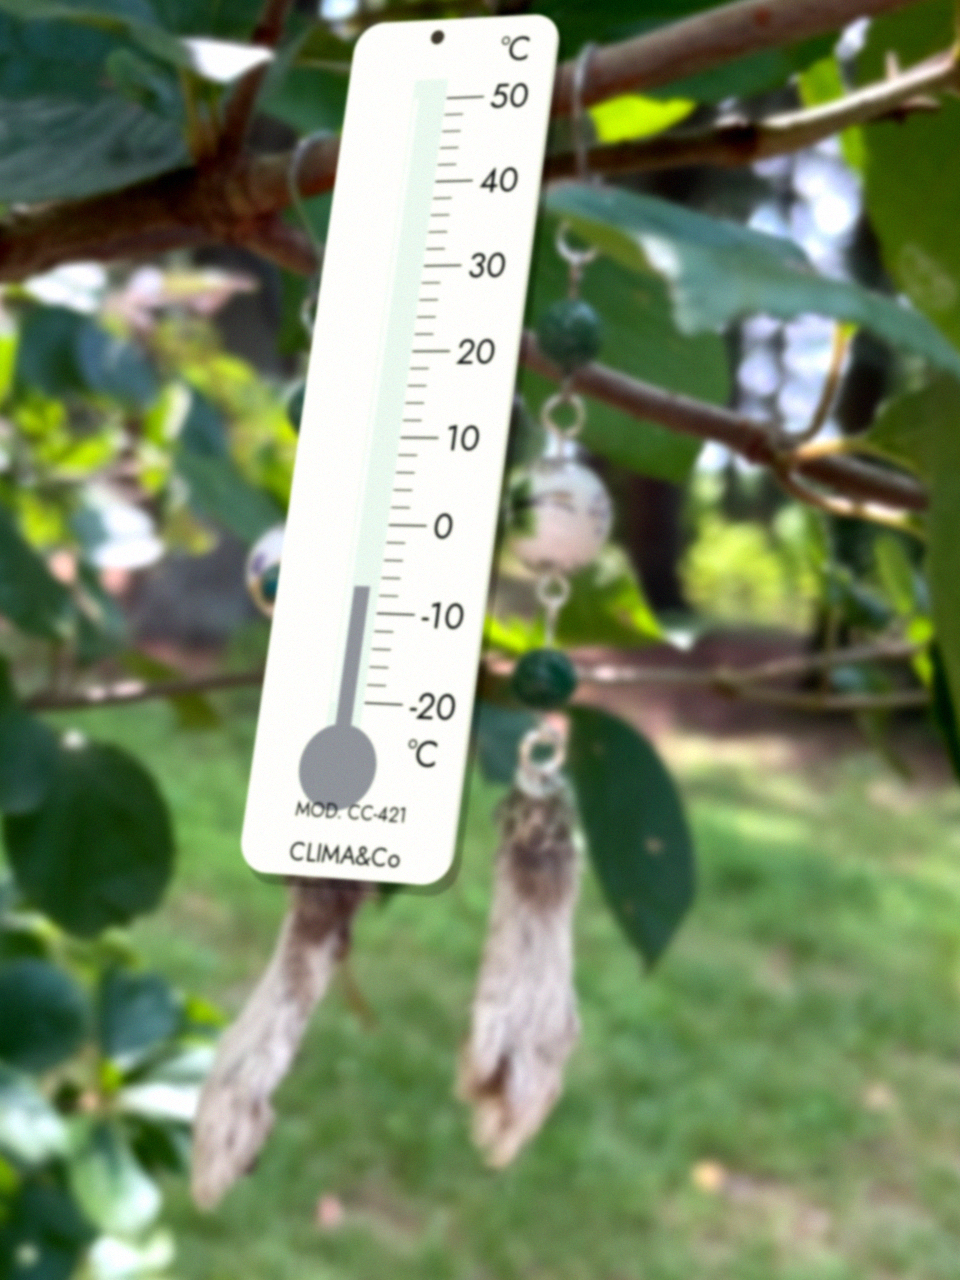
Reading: °C -7
